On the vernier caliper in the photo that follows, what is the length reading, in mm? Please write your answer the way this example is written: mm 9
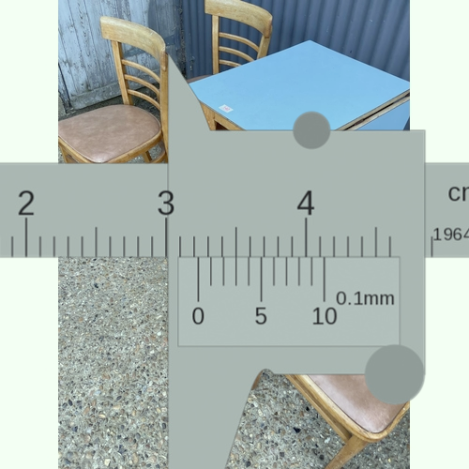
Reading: mm 32.3
